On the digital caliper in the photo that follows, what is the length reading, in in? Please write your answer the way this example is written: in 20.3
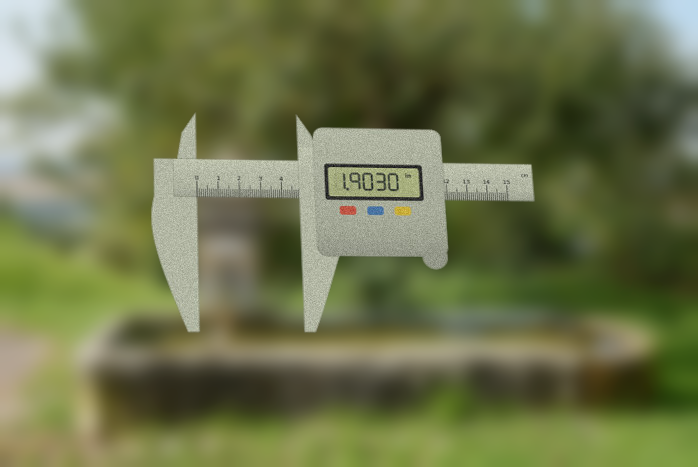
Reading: in 1.9030
